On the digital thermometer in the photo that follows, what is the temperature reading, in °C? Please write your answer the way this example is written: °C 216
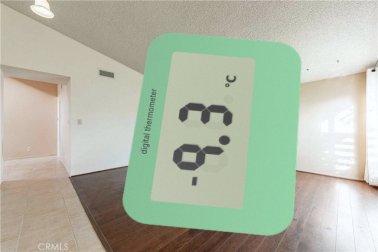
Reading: °C -9.3
